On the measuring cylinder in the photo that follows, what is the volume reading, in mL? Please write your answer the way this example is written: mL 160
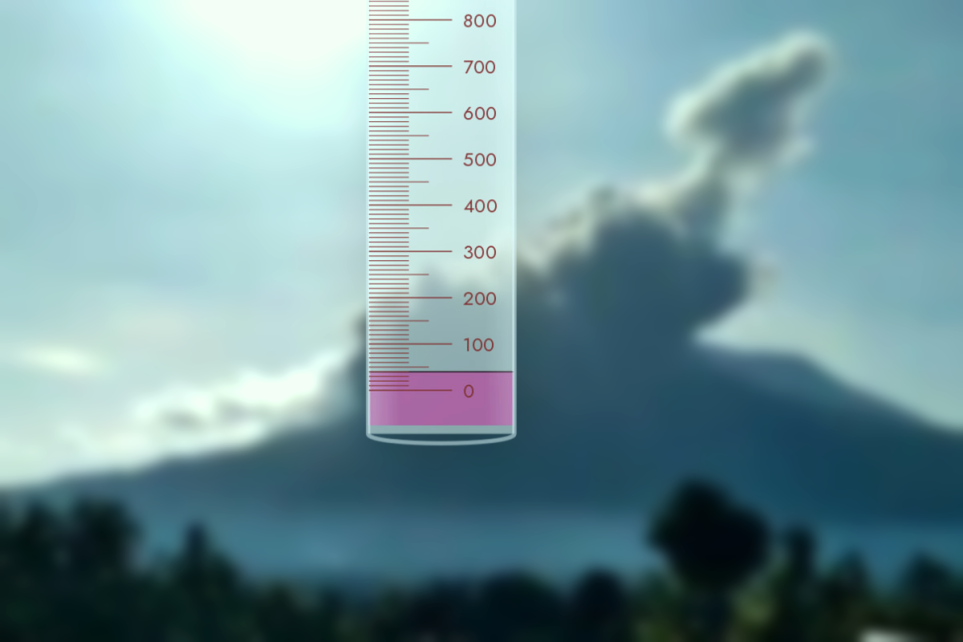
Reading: mL 40
